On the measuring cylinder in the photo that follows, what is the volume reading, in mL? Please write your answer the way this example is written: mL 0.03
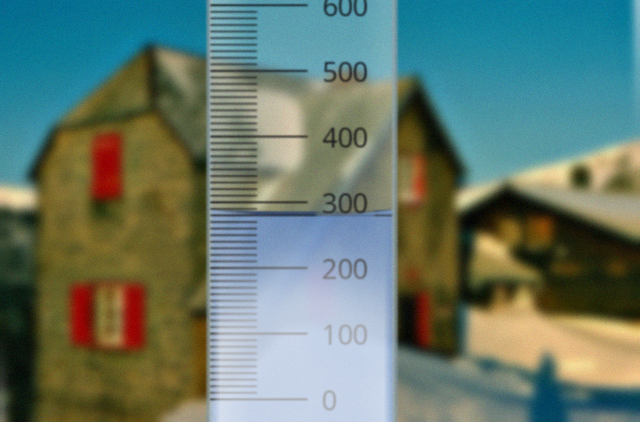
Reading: mL 280
